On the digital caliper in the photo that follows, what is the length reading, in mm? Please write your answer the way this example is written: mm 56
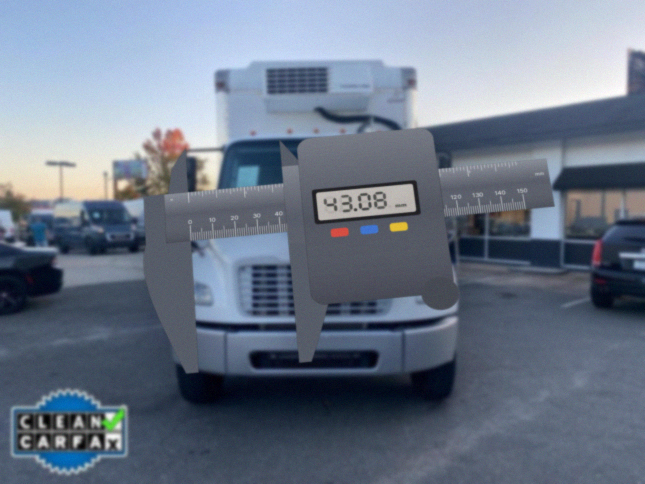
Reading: mm 43.08
